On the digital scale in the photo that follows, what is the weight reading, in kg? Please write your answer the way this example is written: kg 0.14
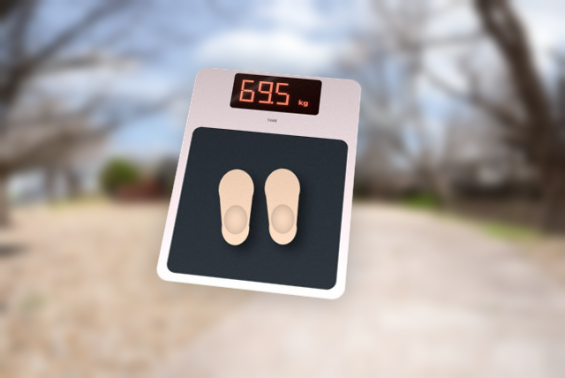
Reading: kg 69.5
